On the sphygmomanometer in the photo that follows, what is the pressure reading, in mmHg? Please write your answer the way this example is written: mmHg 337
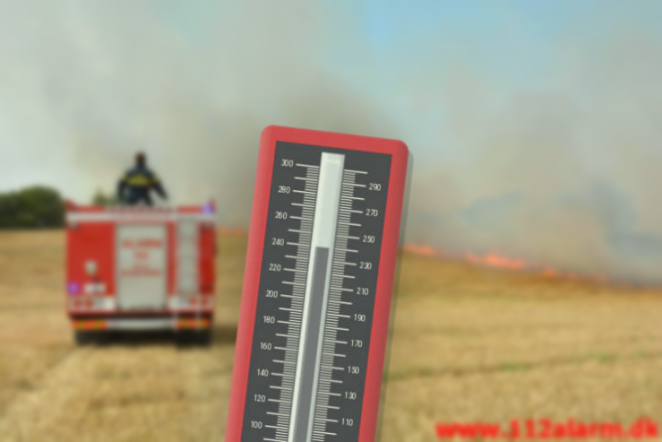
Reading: mmHg 240
